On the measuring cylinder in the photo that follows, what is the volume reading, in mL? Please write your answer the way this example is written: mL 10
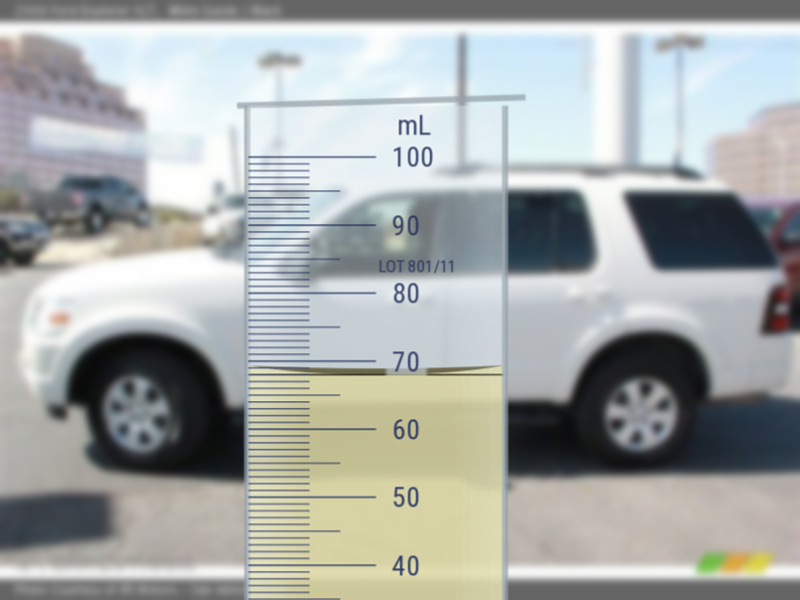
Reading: mL 68
